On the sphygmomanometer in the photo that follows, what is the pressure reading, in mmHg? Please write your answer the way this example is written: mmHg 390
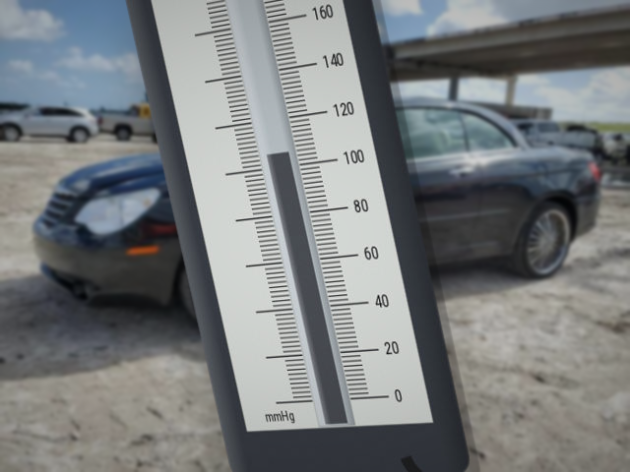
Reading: mmHg 106
